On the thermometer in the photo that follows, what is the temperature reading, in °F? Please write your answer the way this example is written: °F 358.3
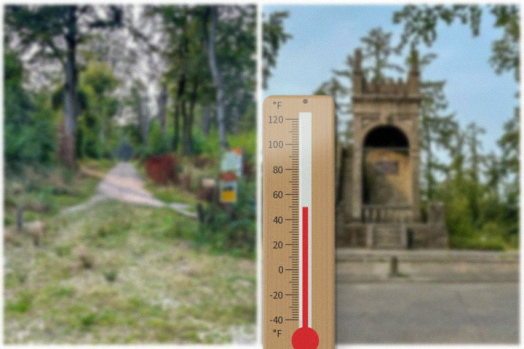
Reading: °F 50
